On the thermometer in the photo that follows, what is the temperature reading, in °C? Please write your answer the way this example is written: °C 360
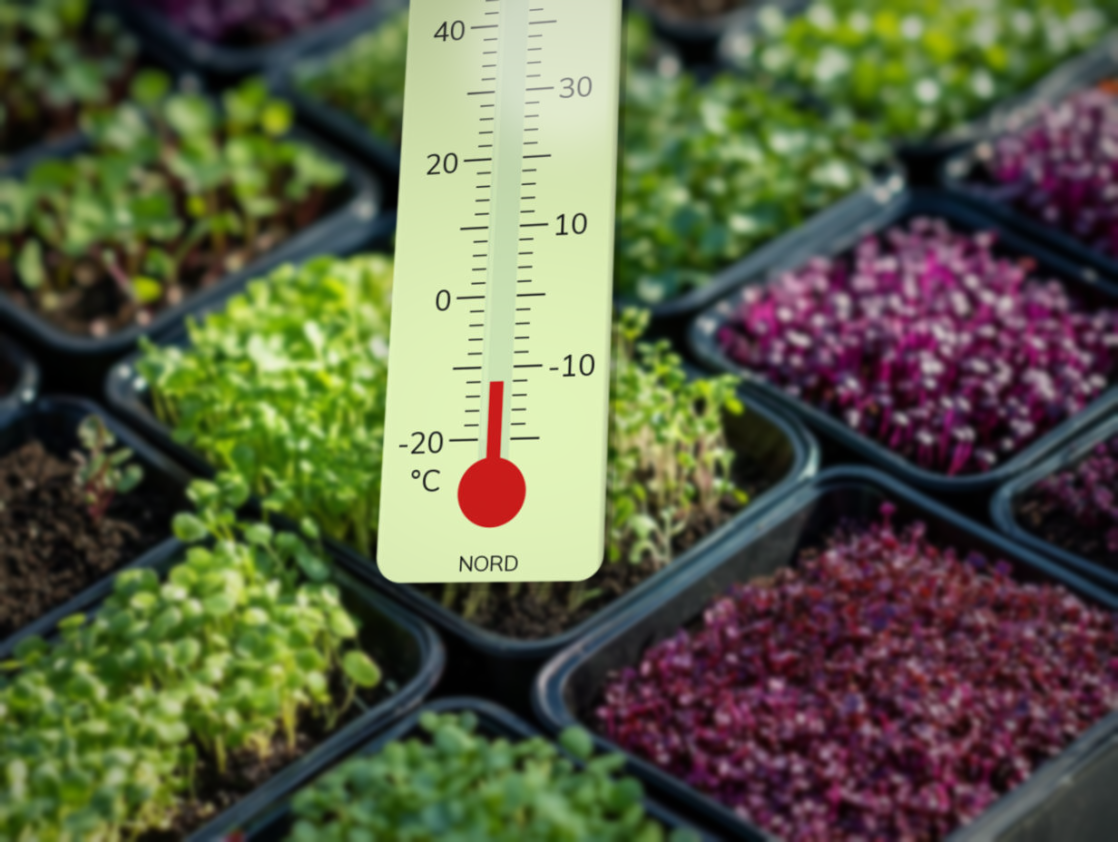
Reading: °C -12
